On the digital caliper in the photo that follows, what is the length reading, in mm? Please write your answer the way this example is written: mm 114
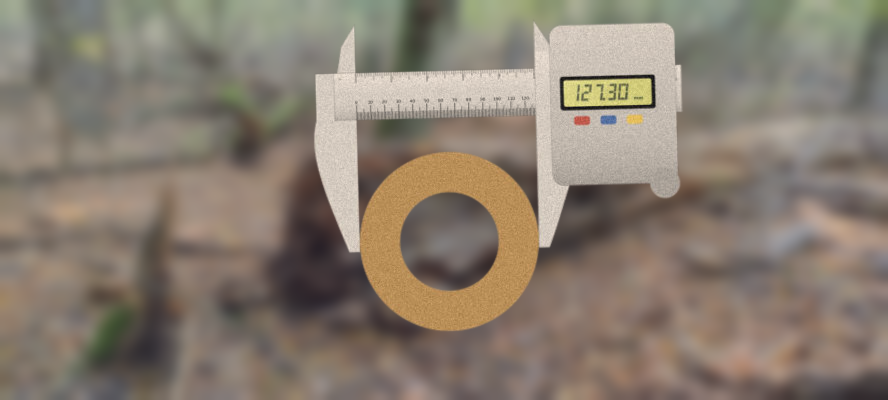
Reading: mm 127.30
